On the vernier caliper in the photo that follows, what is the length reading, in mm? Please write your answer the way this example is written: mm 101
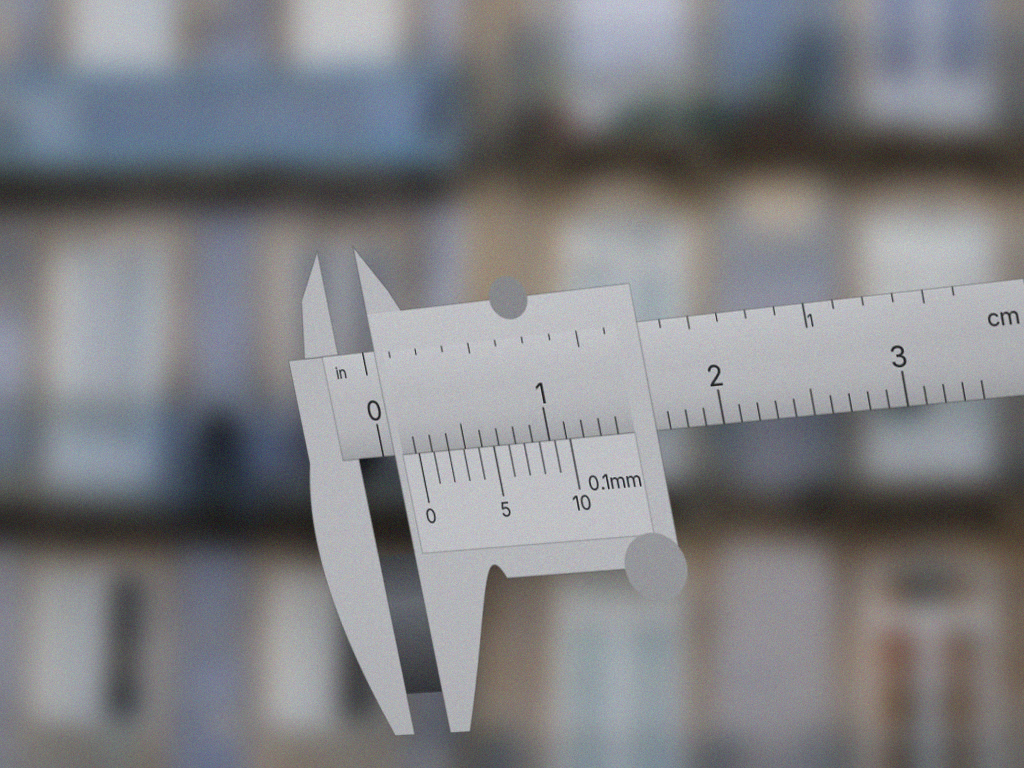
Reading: mm 2.2
